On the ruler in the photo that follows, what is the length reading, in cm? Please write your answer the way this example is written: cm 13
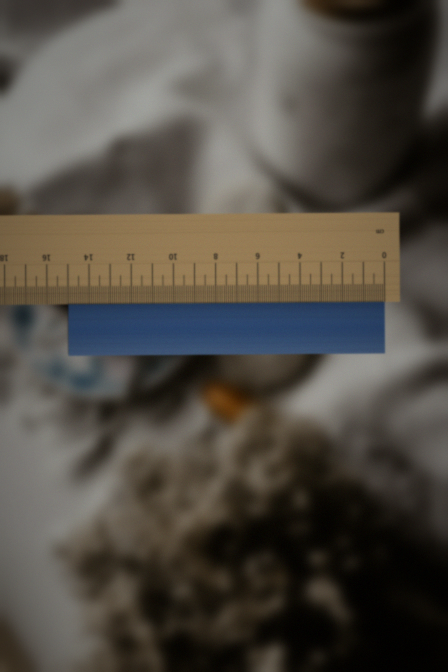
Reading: cm 15
